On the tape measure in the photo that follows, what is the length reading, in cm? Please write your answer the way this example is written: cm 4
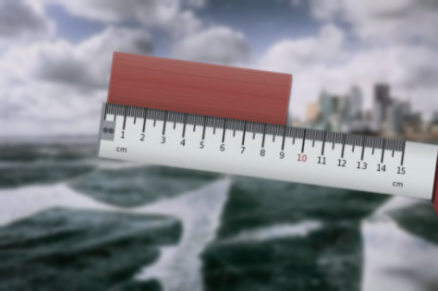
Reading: cm 9
